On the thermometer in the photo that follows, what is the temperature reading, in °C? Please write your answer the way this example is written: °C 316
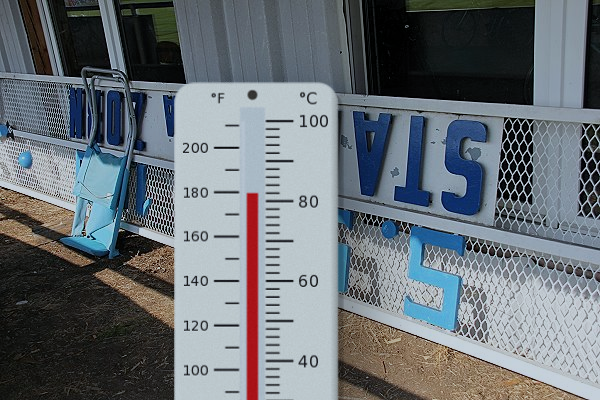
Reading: °C 82
